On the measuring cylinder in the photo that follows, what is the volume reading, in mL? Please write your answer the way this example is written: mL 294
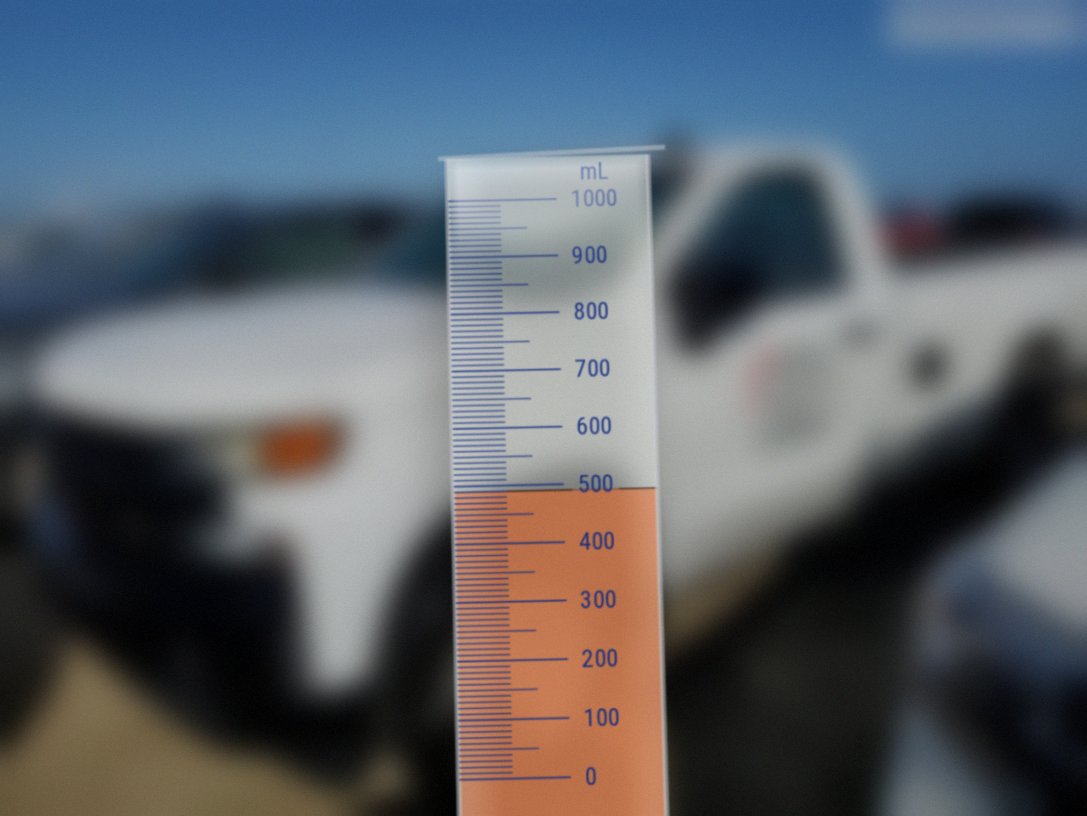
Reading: mL 490
